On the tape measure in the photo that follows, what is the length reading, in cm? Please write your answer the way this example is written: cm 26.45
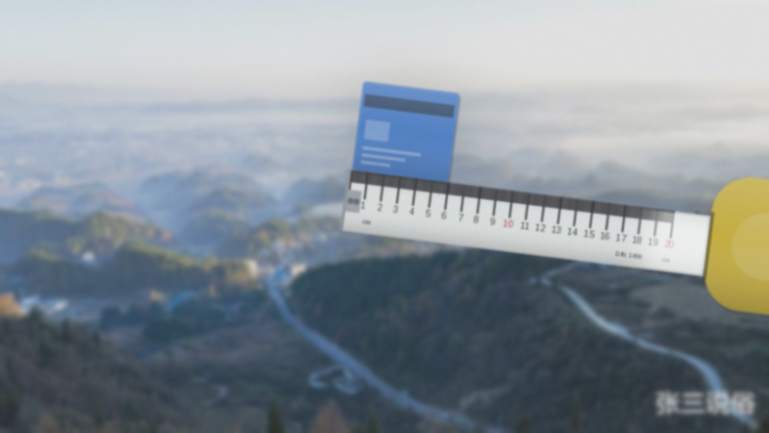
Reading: cm 6
